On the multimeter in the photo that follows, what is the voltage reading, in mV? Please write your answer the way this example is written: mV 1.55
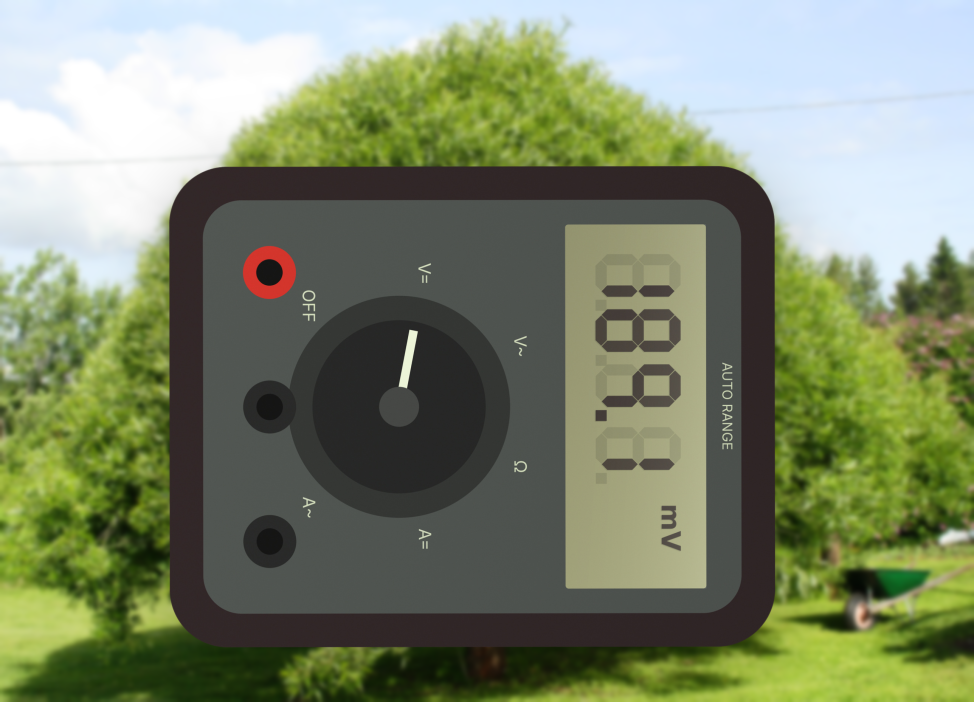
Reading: mV 189.1
